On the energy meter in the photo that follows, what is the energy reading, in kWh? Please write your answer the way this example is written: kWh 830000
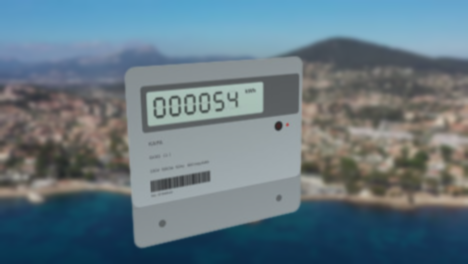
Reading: kWh 54
